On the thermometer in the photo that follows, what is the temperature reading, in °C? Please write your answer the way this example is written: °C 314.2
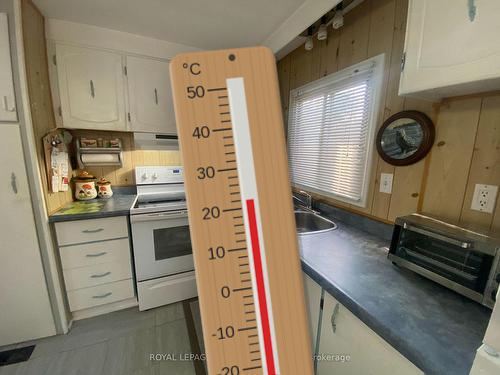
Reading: °C 22
